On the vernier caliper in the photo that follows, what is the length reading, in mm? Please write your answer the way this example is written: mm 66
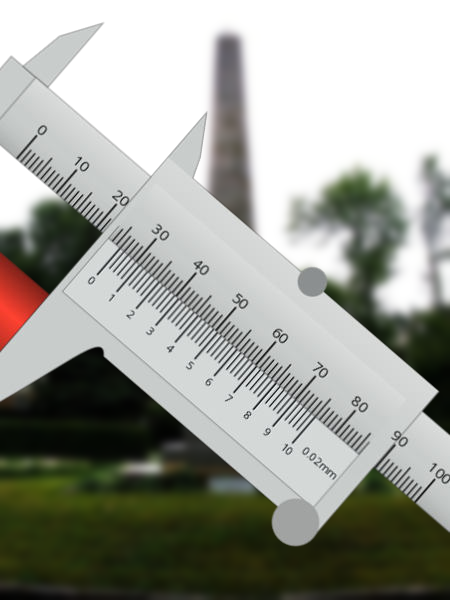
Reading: mm 26.0
